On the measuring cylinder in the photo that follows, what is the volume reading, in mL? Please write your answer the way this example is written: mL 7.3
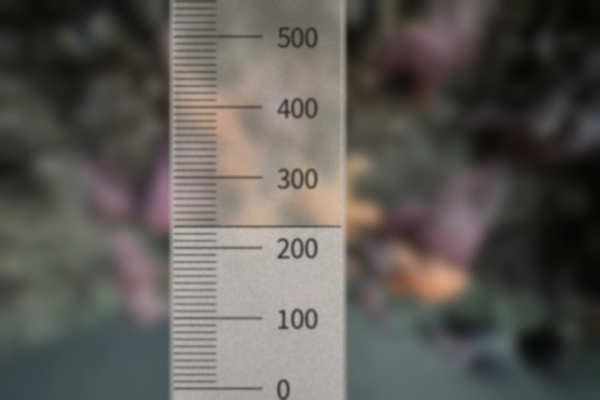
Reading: mL 230
